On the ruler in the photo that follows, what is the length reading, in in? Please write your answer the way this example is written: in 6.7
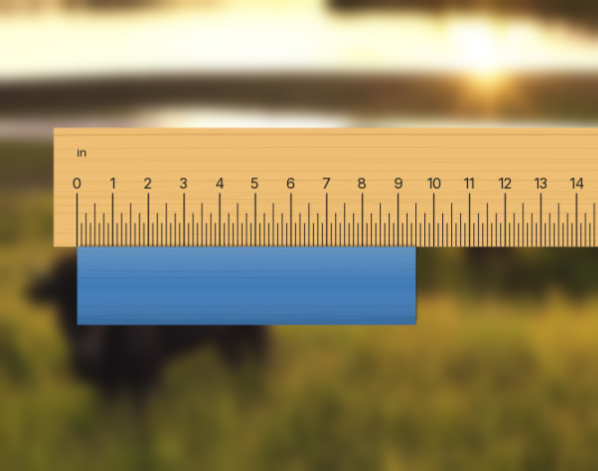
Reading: in 9.5
